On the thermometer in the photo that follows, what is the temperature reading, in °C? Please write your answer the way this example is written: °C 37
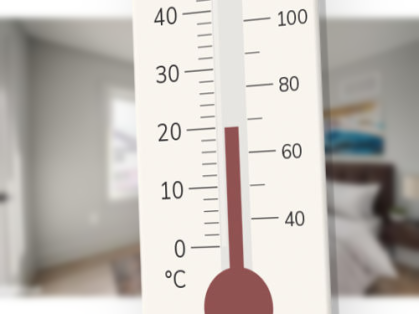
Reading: °C 20
